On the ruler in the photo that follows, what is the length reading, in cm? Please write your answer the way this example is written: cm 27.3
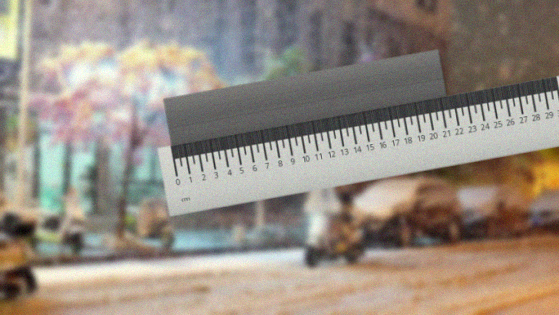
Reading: cm 21.5
